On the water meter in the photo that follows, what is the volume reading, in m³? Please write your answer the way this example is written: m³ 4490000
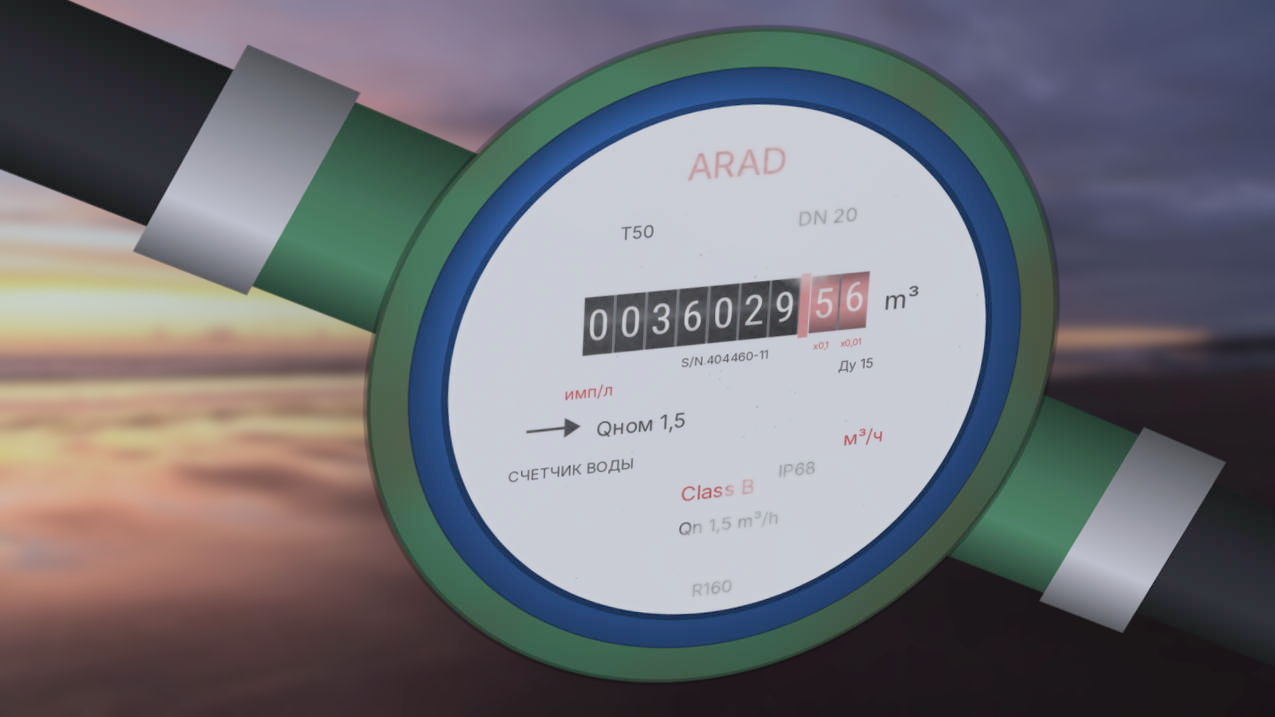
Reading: m³ 36029.56
